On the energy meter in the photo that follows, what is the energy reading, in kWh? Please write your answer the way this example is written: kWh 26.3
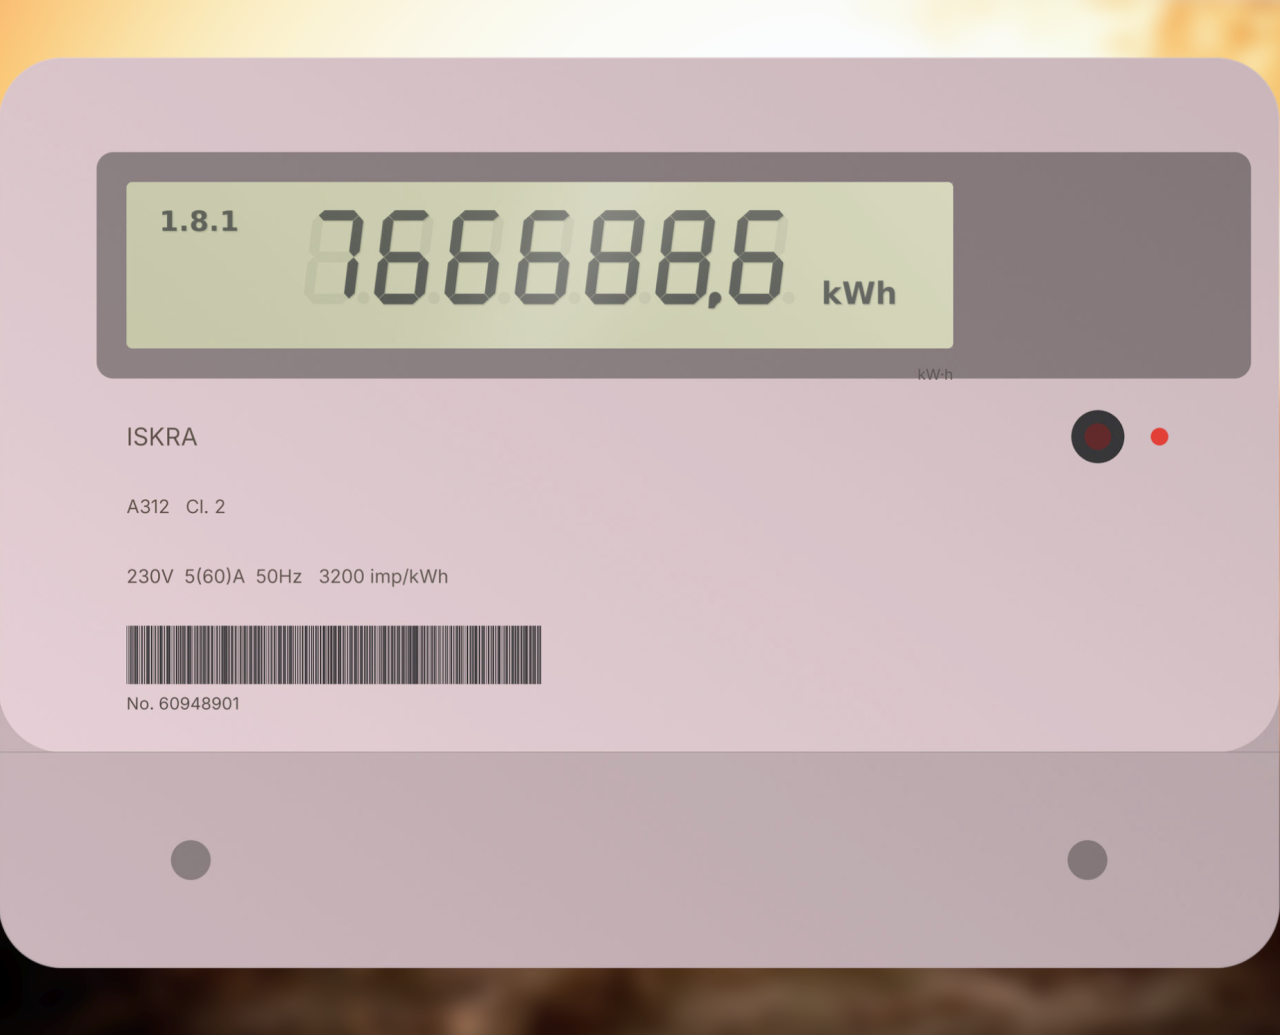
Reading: kWh 766688.6
